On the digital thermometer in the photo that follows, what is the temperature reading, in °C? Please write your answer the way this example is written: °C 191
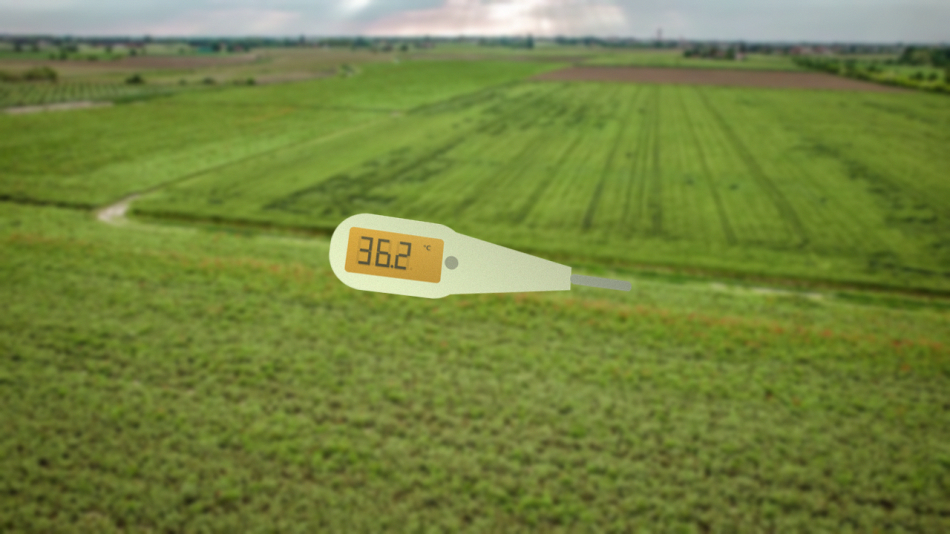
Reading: °C 36.2
